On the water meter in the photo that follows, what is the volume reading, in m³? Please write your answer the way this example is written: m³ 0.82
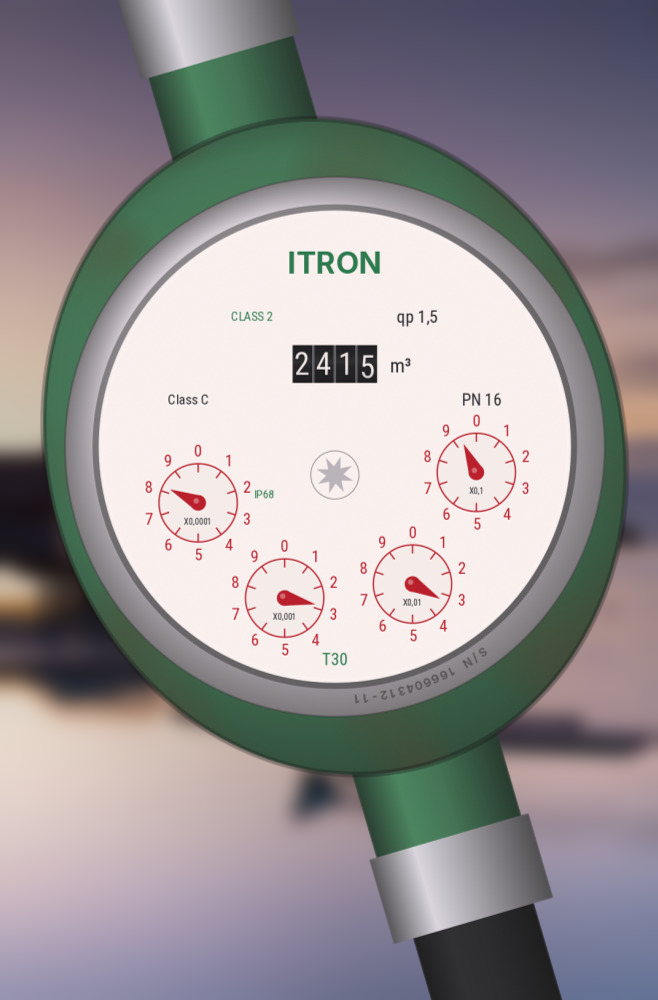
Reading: m³ 2414.9328
